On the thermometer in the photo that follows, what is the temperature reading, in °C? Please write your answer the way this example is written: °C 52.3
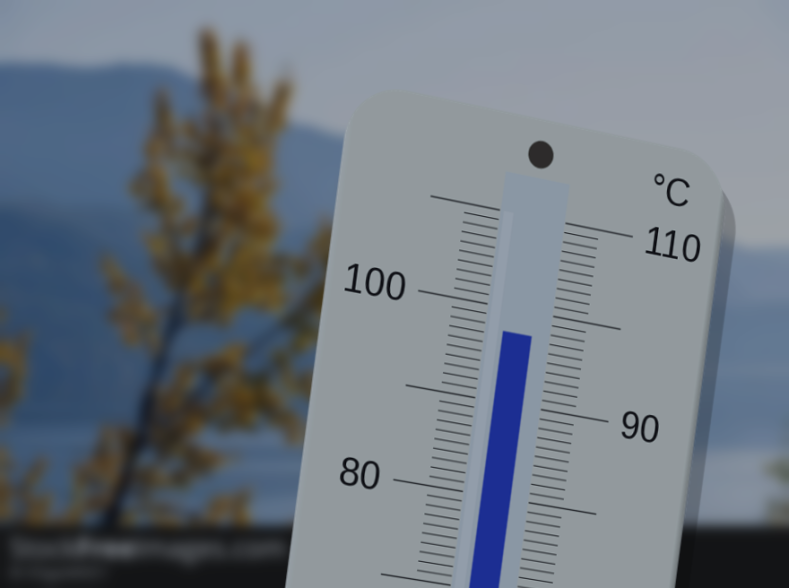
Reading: °C 97.5
